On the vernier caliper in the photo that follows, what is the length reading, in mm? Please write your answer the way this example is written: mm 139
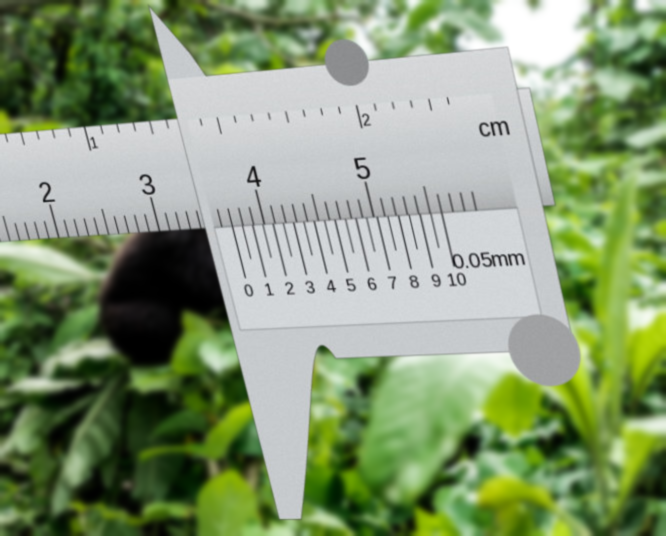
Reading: mm 37.0
